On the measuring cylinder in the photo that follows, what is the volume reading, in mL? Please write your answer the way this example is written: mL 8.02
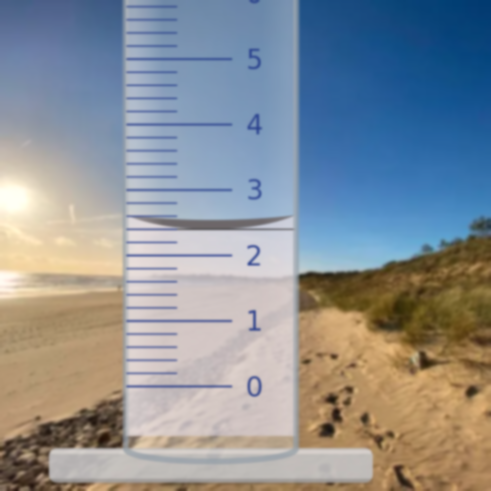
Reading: mL 2.4
